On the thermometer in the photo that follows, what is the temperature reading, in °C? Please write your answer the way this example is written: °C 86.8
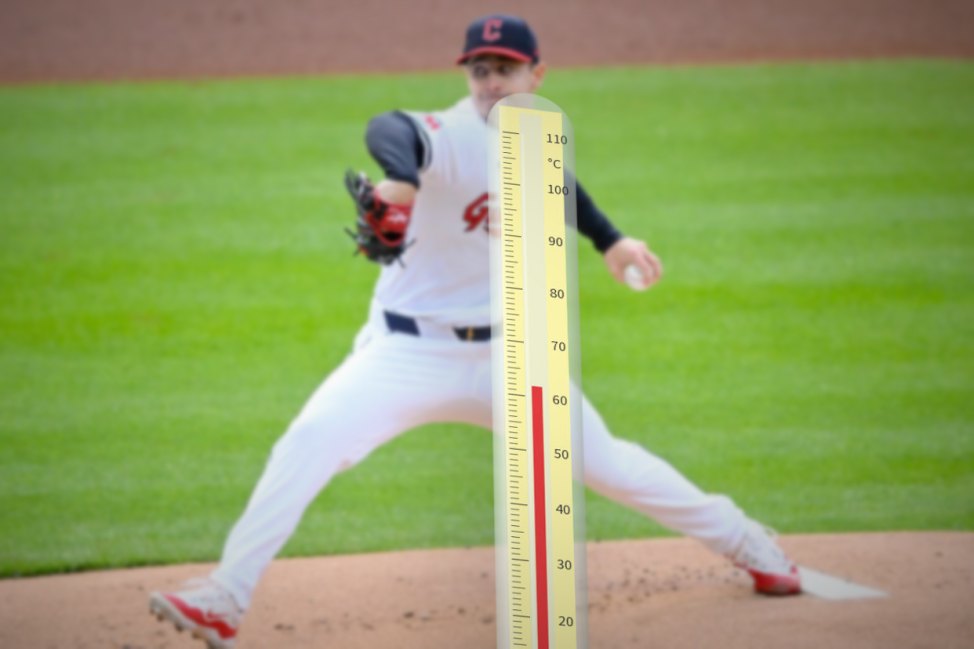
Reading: °C 62
